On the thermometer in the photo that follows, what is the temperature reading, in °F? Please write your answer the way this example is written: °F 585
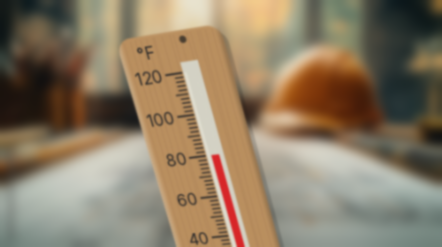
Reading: °F 80
